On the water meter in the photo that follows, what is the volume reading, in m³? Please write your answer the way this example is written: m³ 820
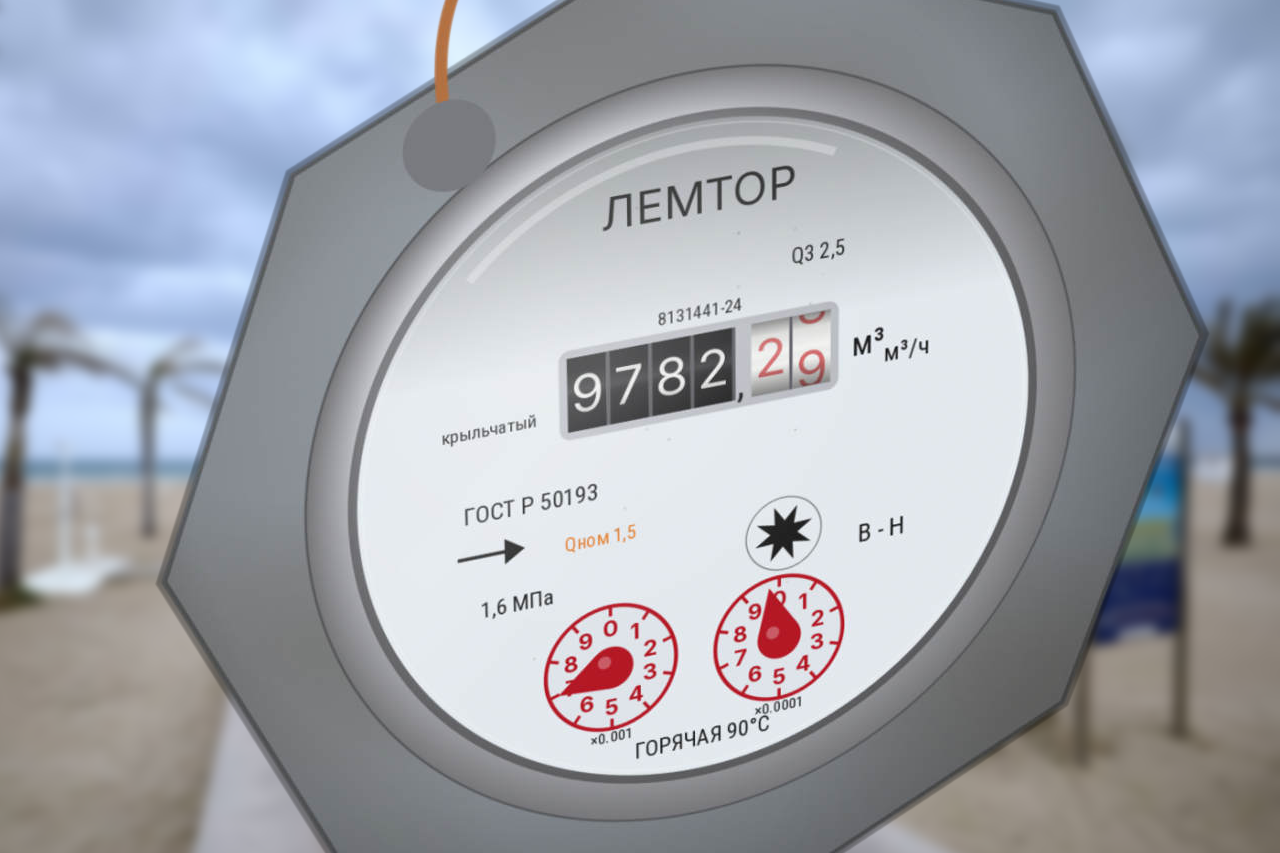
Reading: m³ 9782.2869
